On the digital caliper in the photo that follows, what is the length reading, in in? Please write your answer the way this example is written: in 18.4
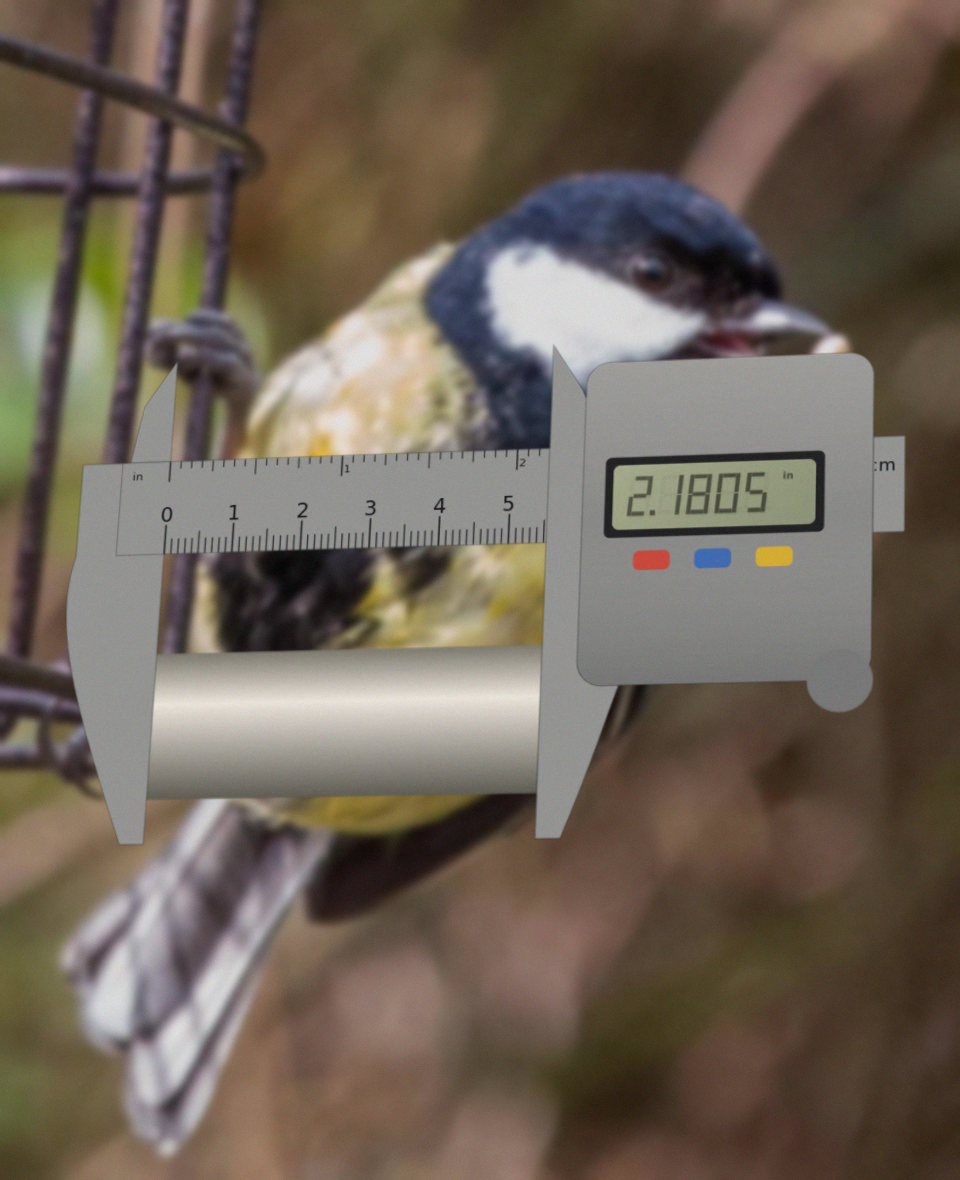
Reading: in 2.1805
